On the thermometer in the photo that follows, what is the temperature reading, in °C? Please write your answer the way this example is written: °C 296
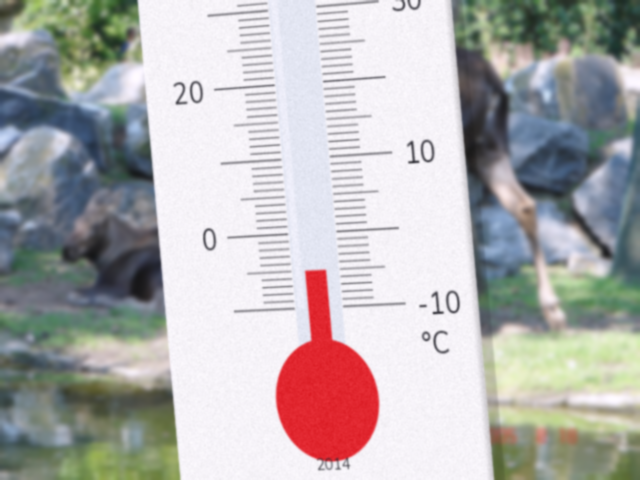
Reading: °C -5
